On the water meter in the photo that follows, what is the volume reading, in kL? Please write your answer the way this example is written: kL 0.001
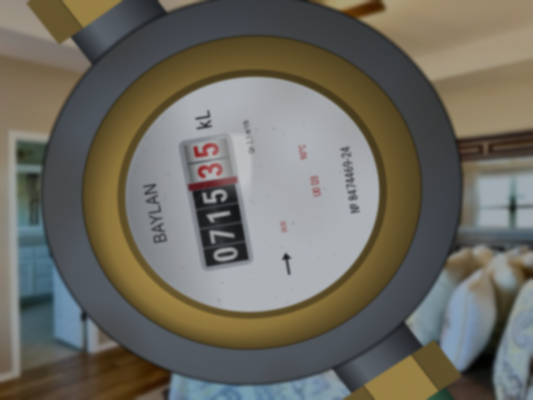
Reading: kL 715.35
